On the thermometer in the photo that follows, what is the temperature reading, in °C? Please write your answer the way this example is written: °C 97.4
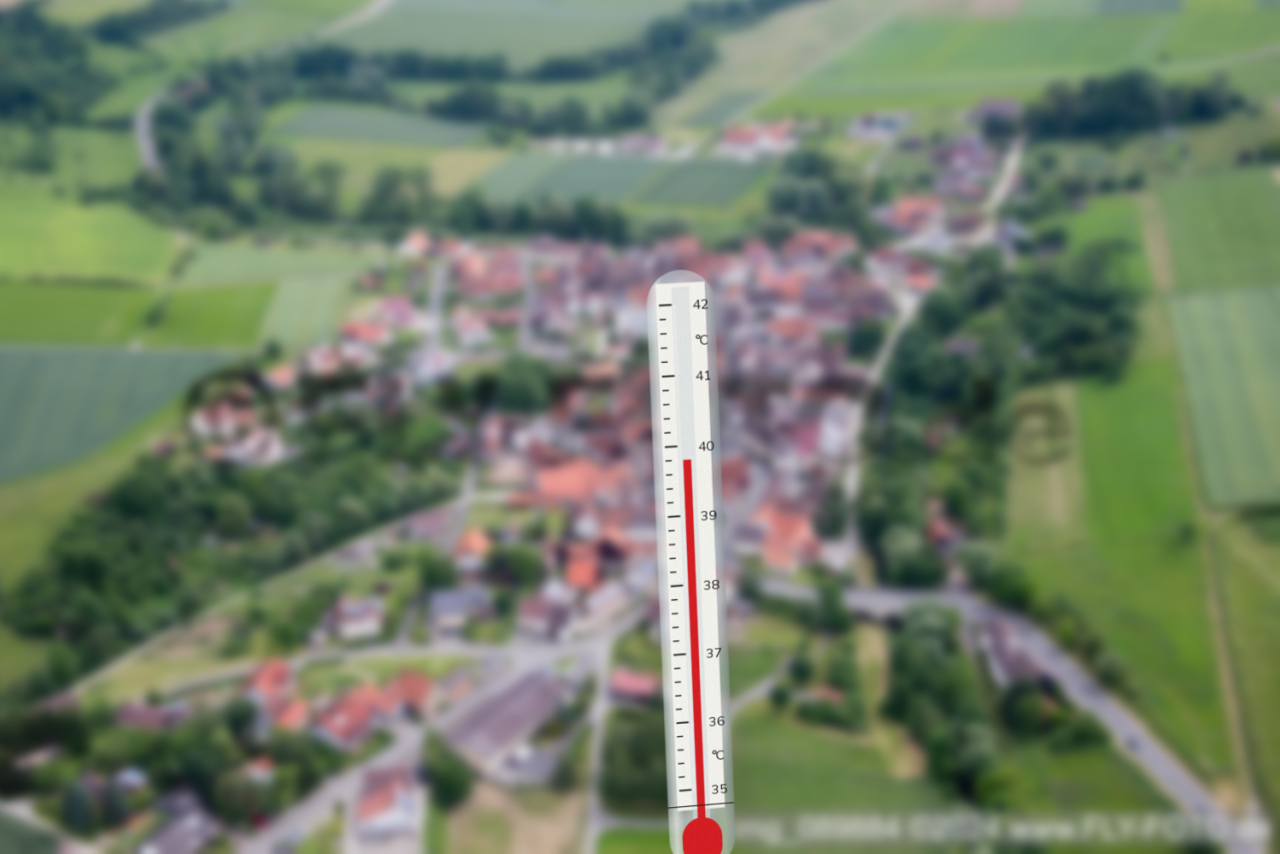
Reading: °C 39.8
